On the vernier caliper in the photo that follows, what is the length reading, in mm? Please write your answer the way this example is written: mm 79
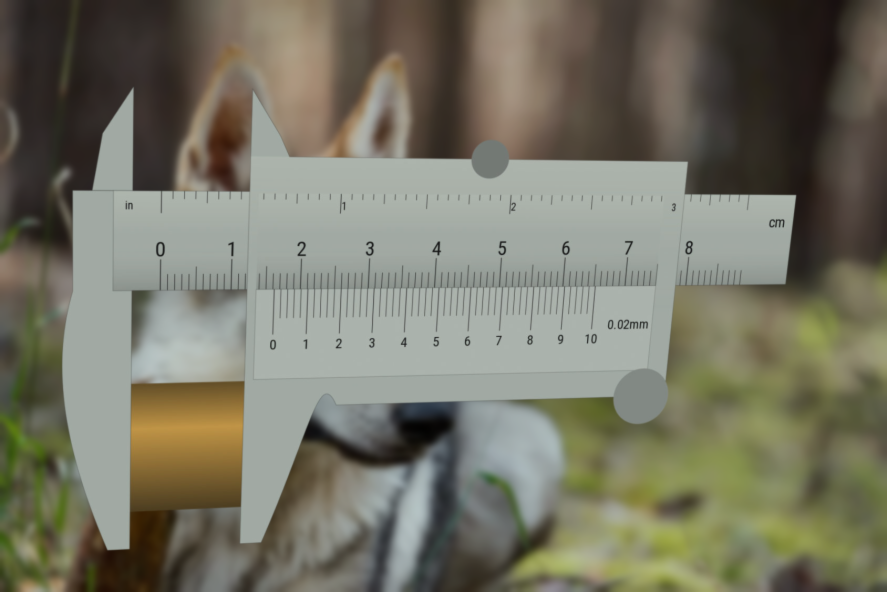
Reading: mm 16.2
